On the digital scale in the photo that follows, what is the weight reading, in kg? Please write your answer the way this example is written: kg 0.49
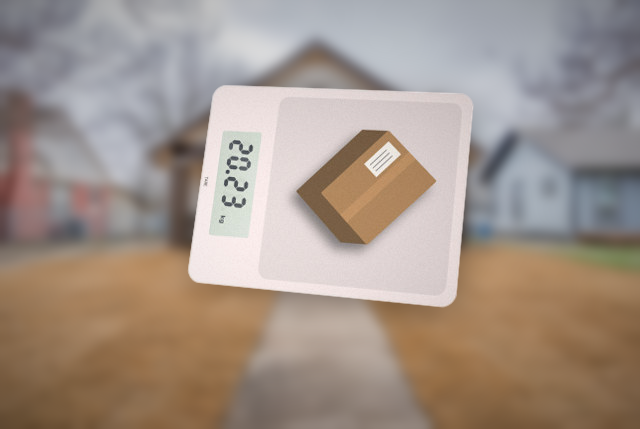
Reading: kg 20.23
